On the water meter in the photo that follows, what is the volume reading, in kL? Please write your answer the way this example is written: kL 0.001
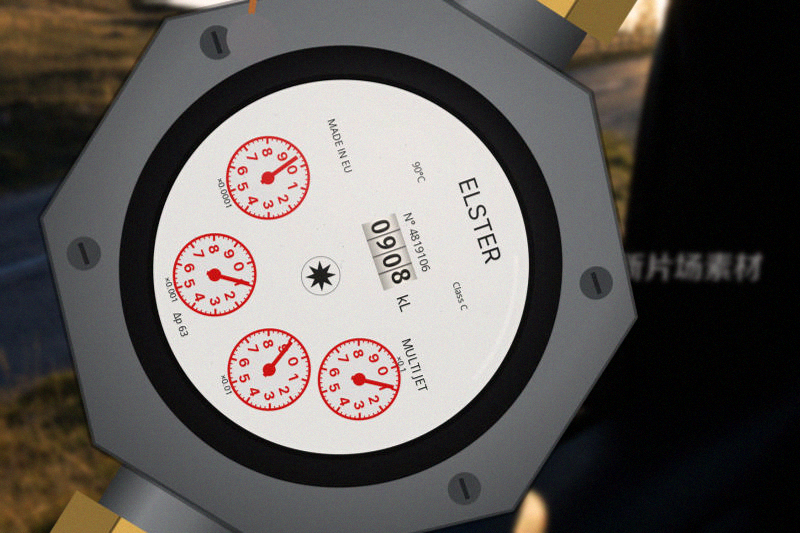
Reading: kL 908.0909
